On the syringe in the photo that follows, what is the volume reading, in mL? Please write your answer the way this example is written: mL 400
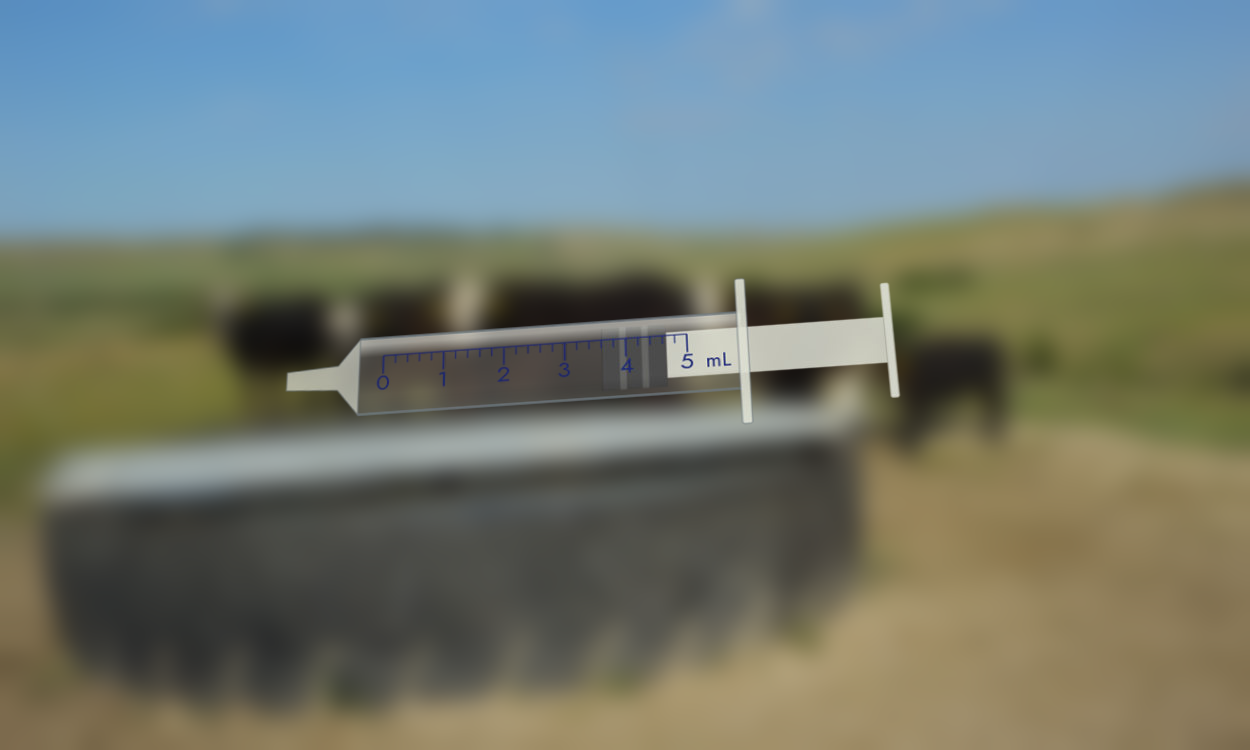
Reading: mL 3.6
